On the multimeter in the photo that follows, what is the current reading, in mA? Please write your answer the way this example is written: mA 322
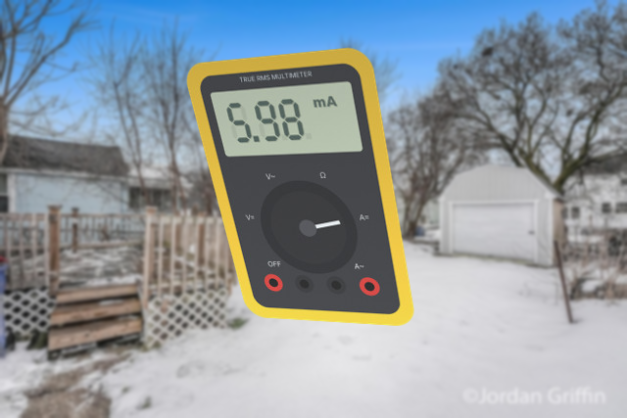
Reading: mA 5.98
